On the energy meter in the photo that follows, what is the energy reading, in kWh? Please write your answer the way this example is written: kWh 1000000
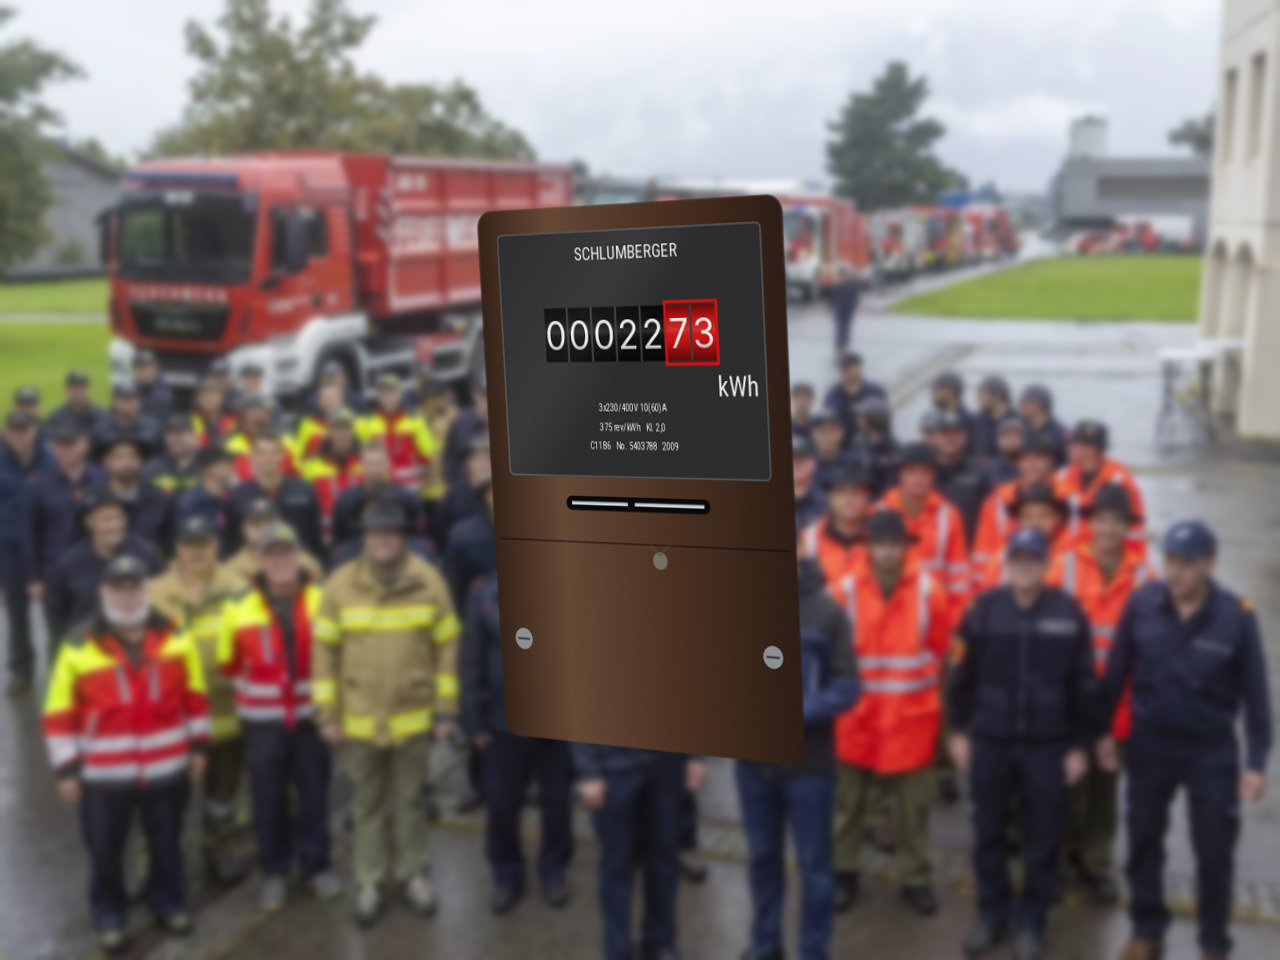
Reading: kWh 22.73
